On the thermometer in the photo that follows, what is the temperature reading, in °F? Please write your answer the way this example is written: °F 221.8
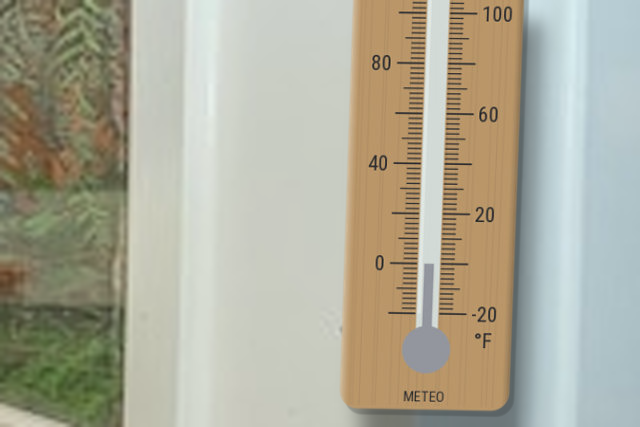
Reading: °F 0
